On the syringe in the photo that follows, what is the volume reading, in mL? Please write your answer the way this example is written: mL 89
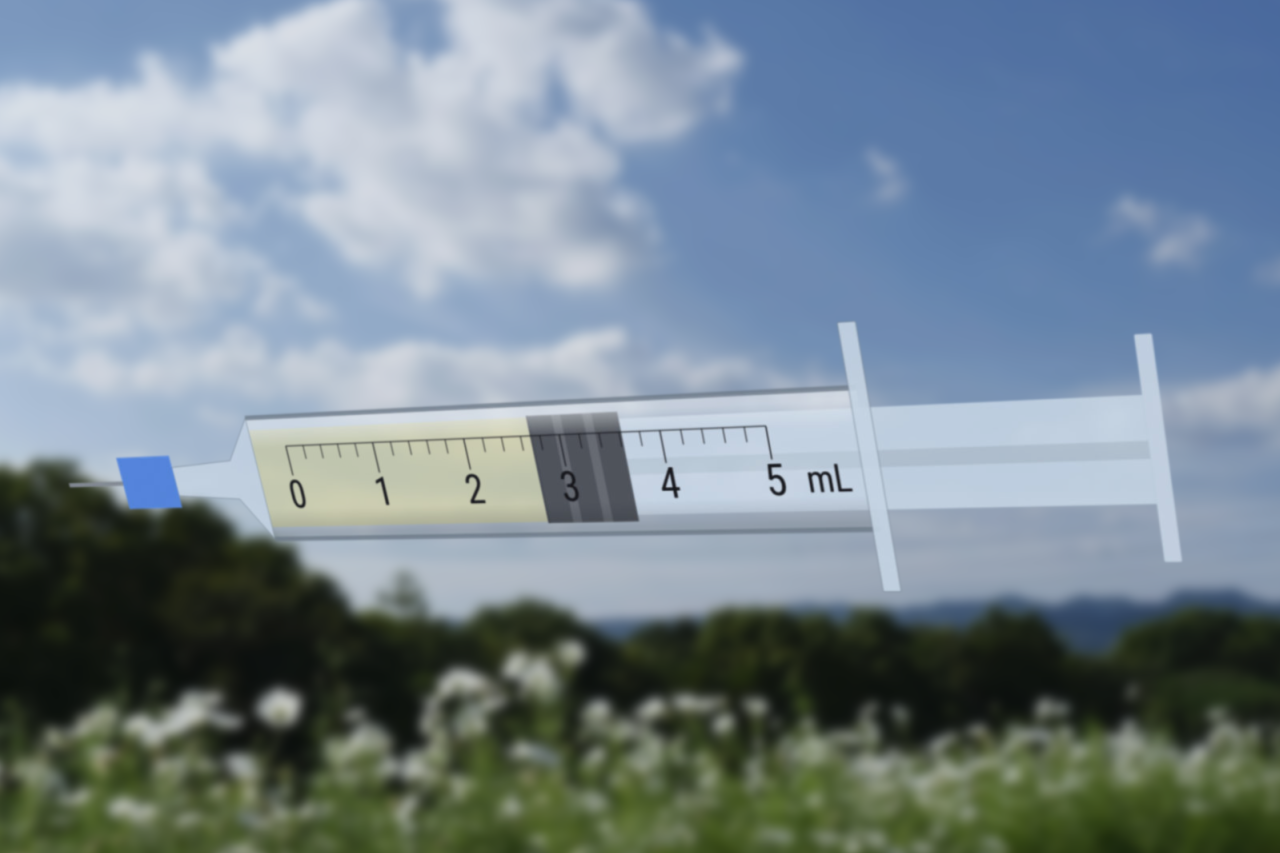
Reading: mL 2.7
